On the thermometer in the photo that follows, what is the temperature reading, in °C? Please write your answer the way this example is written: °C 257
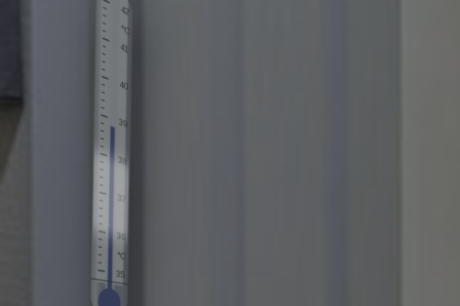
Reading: °C 38.8
